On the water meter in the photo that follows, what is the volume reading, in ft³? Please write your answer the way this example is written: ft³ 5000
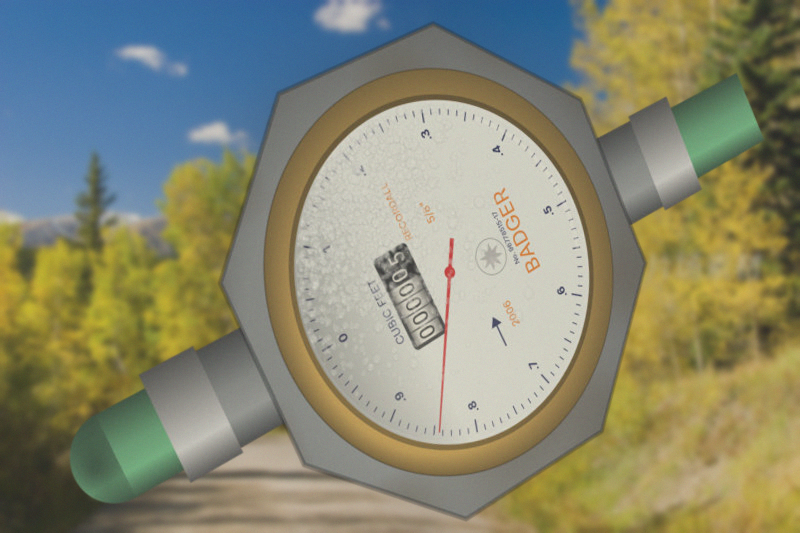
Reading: ft³ 4.84
